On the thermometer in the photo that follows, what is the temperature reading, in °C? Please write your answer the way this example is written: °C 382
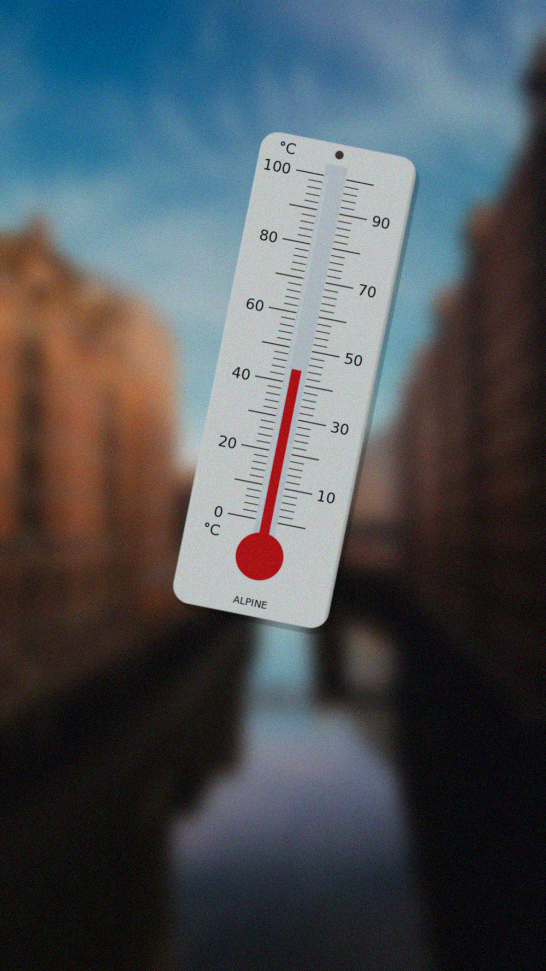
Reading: °C 44
